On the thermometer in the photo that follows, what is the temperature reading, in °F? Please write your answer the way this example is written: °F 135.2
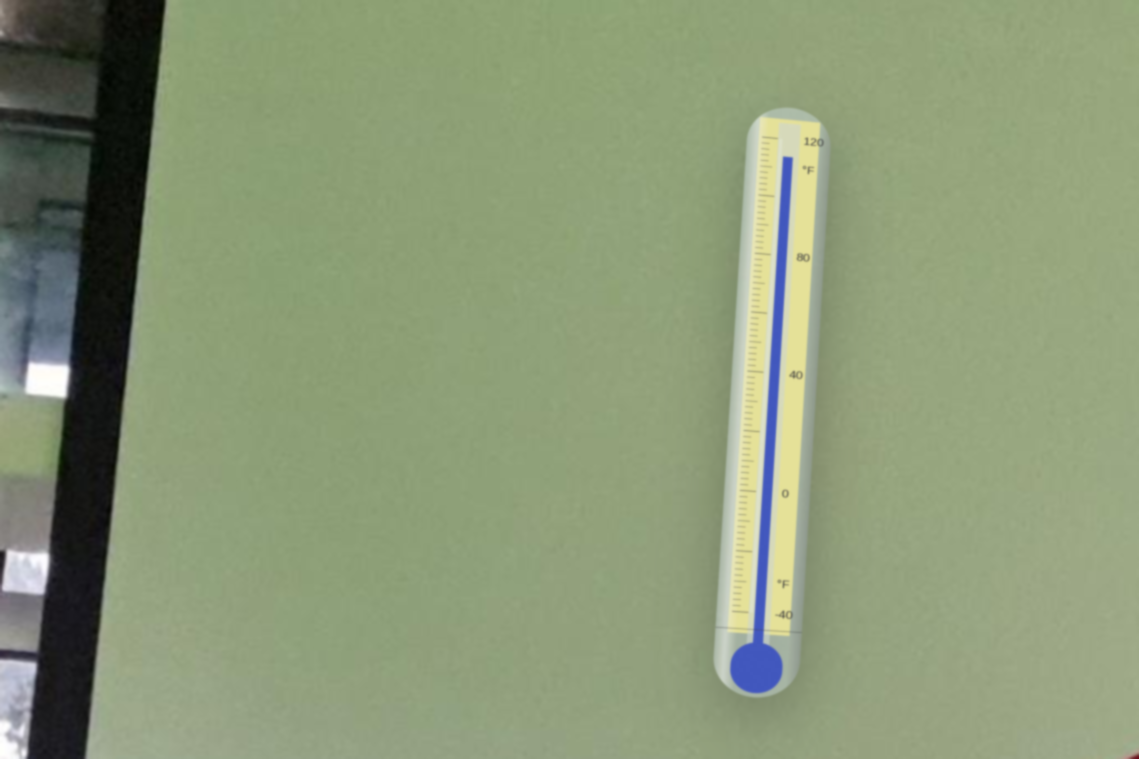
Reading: °F 114
